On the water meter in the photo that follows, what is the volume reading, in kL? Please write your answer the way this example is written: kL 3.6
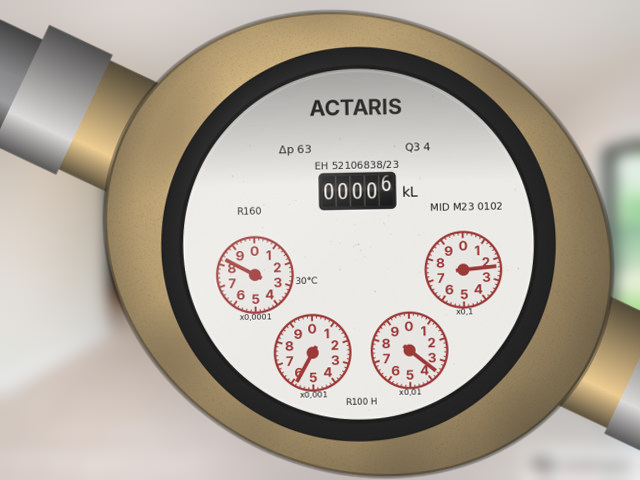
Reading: kL 6.2358
